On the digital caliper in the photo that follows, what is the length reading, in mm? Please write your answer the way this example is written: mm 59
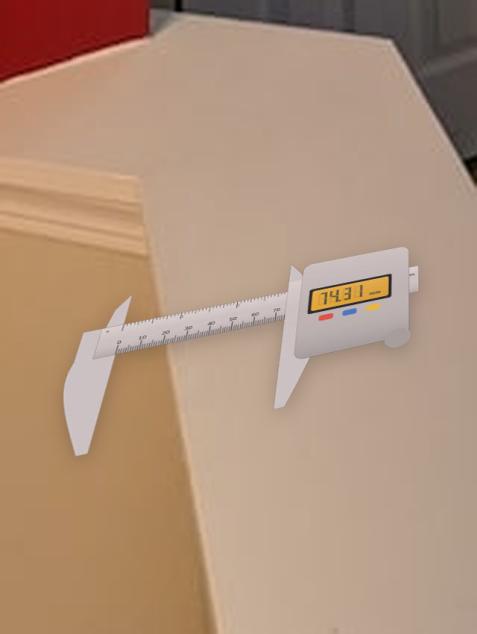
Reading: mm 74.31
